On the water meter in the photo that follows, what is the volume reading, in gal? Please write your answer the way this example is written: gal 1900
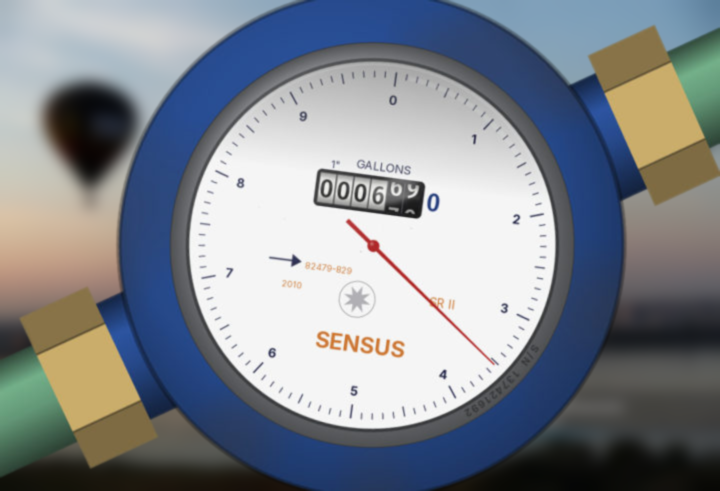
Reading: gal 6693.5
